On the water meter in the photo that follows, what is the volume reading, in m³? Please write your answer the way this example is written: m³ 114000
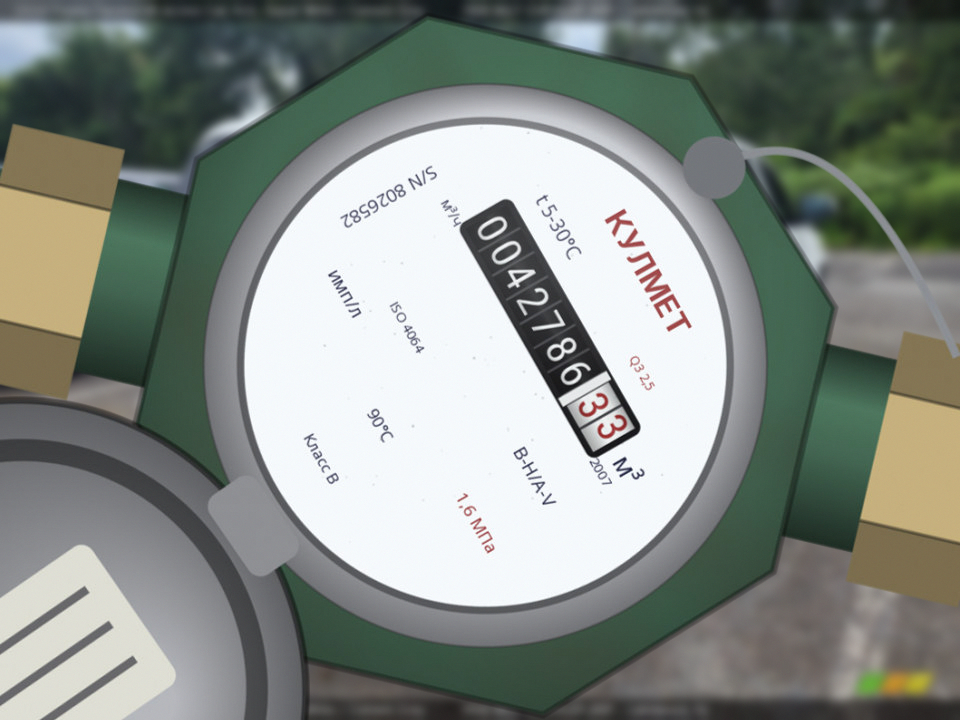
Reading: m³ 42786.33
